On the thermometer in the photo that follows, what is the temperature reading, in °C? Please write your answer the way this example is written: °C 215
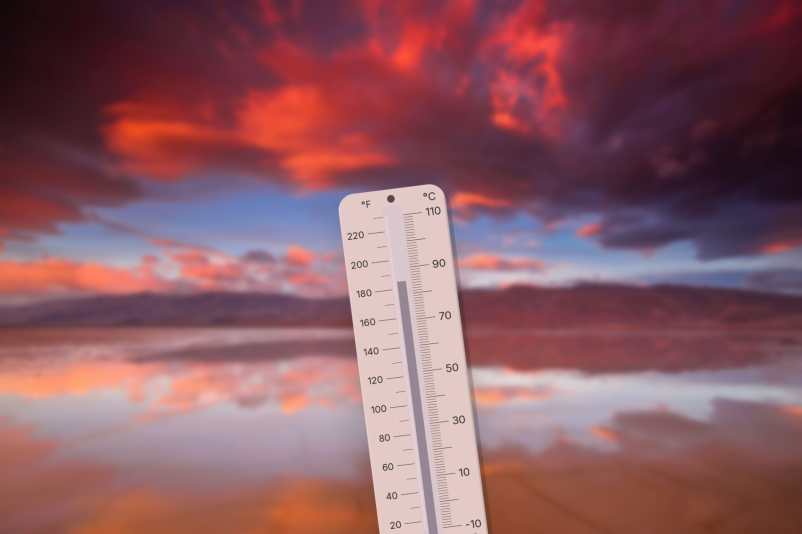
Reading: °C 85
